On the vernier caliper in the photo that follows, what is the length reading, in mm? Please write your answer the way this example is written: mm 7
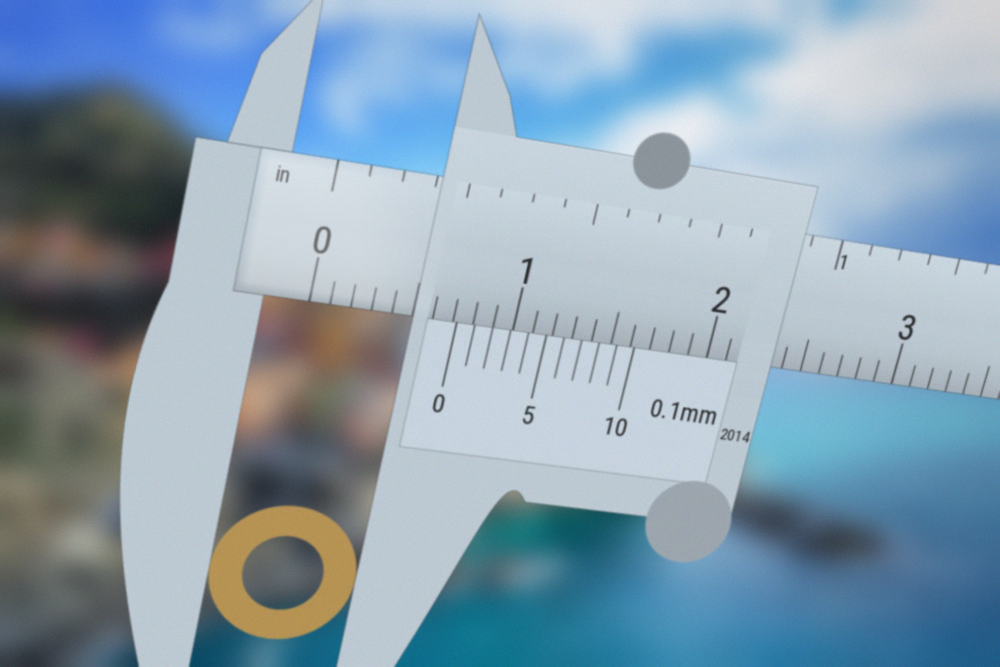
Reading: mm 7.2
